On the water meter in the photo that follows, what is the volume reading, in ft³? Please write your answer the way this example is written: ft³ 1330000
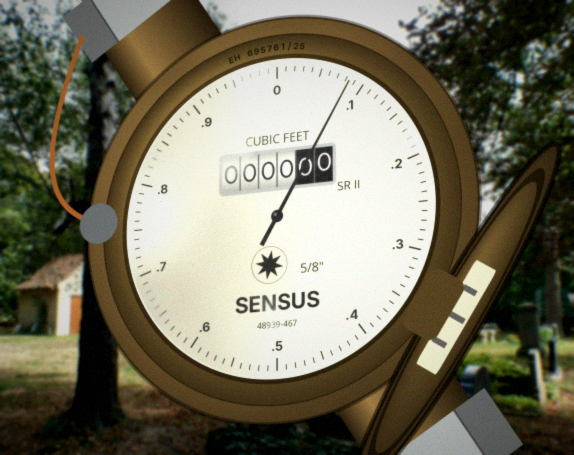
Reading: ft³ 0.08
